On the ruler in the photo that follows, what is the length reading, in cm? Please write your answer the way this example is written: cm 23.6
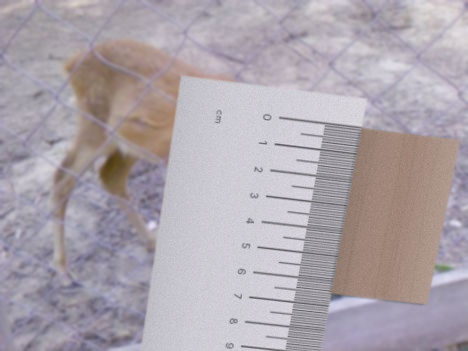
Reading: cm 6.5
